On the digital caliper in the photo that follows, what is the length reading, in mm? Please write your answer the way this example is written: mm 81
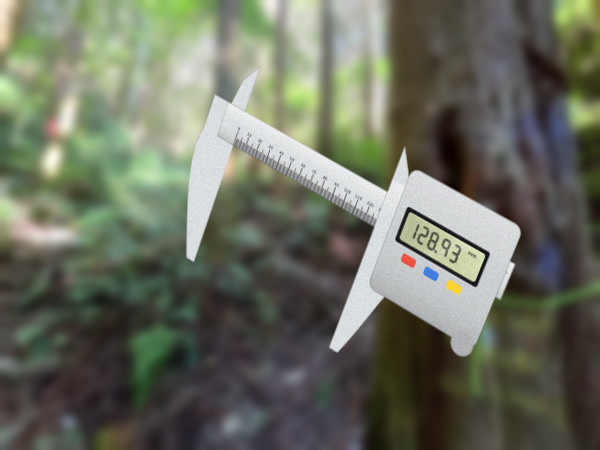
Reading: mm 128.93
